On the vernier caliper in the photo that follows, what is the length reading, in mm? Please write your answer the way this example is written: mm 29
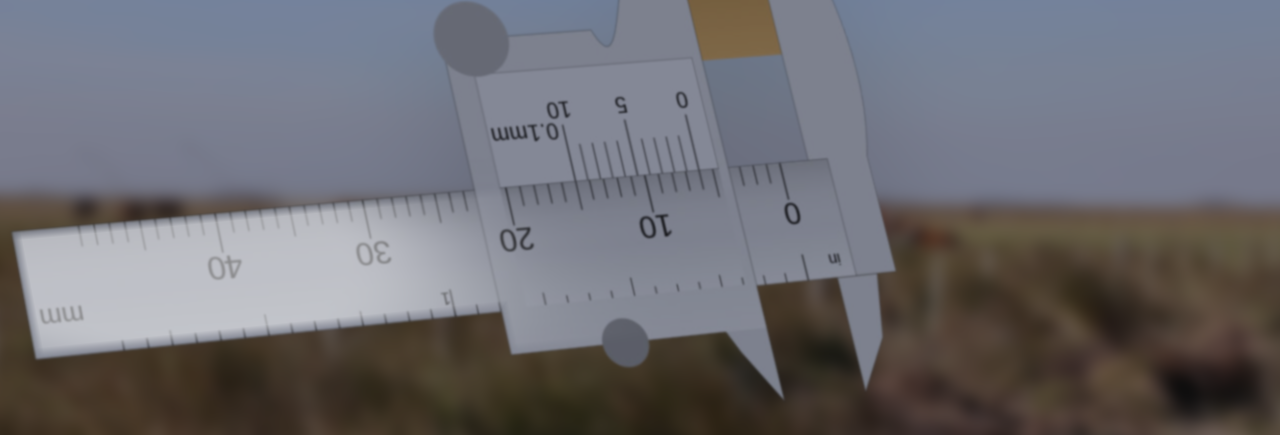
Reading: mm 6.0
